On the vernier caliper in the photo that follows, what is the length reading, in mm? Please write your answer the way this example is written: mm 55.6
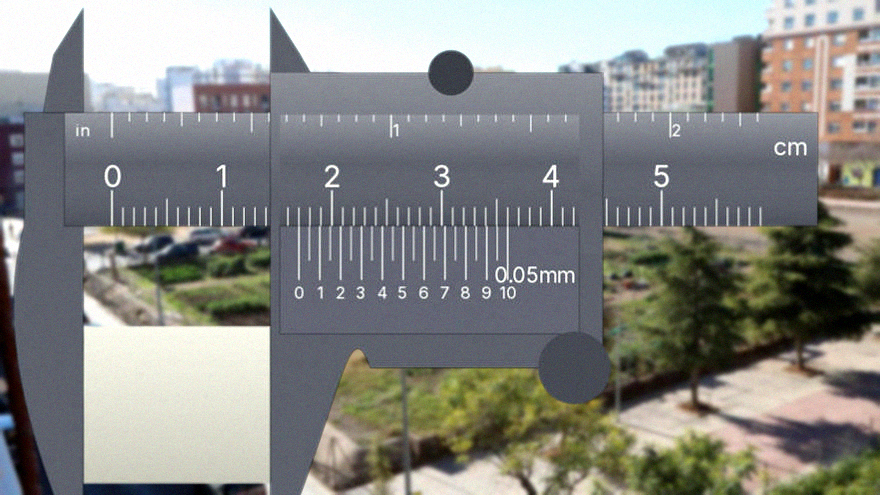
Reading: mm 17.0
